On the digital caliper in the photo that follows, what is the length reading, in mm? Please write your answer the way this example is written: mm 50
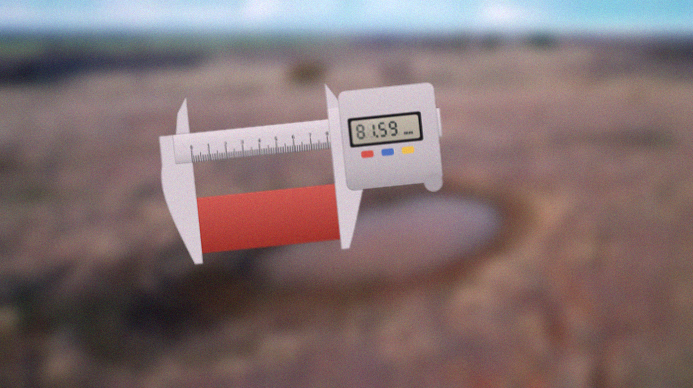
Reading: mm 81.59
